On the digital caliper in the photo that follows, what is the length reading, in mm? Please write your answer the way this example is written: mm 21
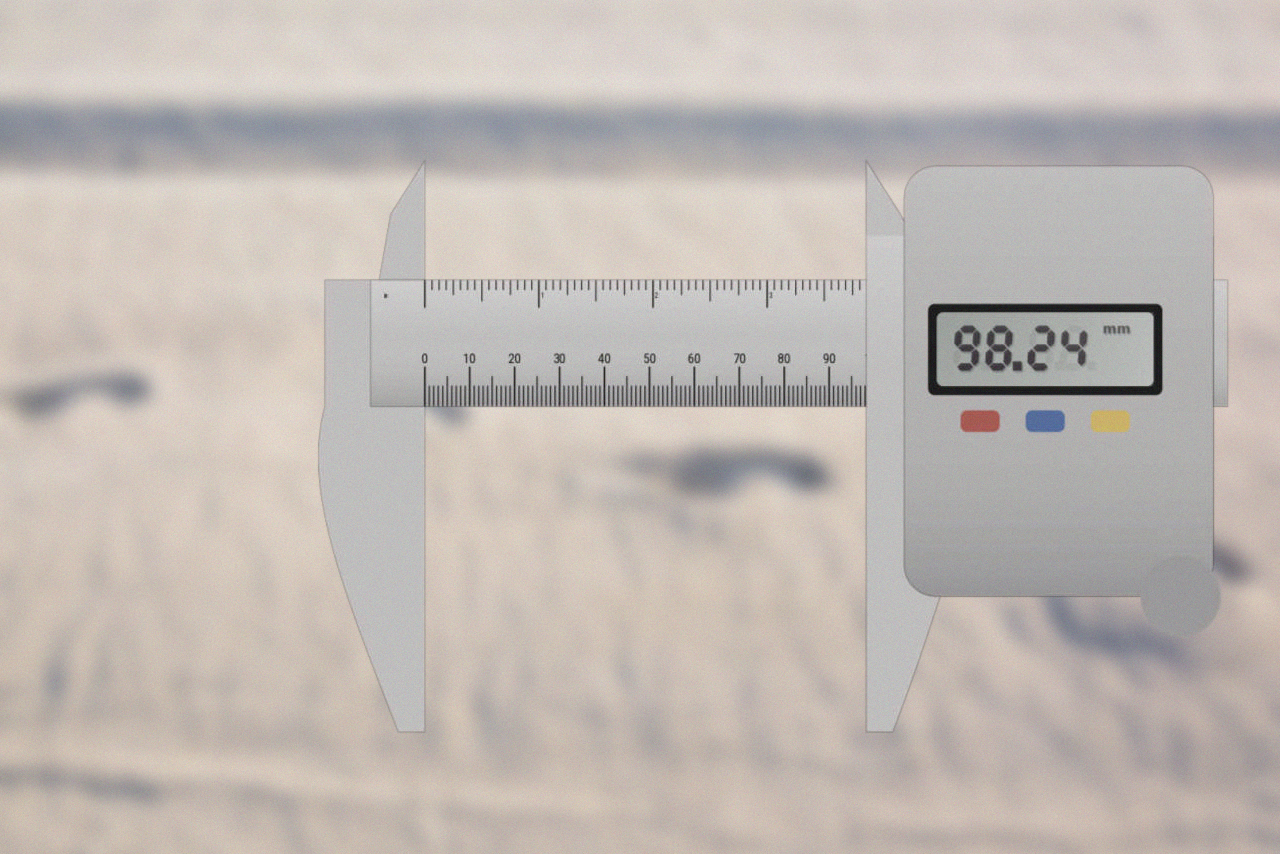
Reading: mm 98.24
